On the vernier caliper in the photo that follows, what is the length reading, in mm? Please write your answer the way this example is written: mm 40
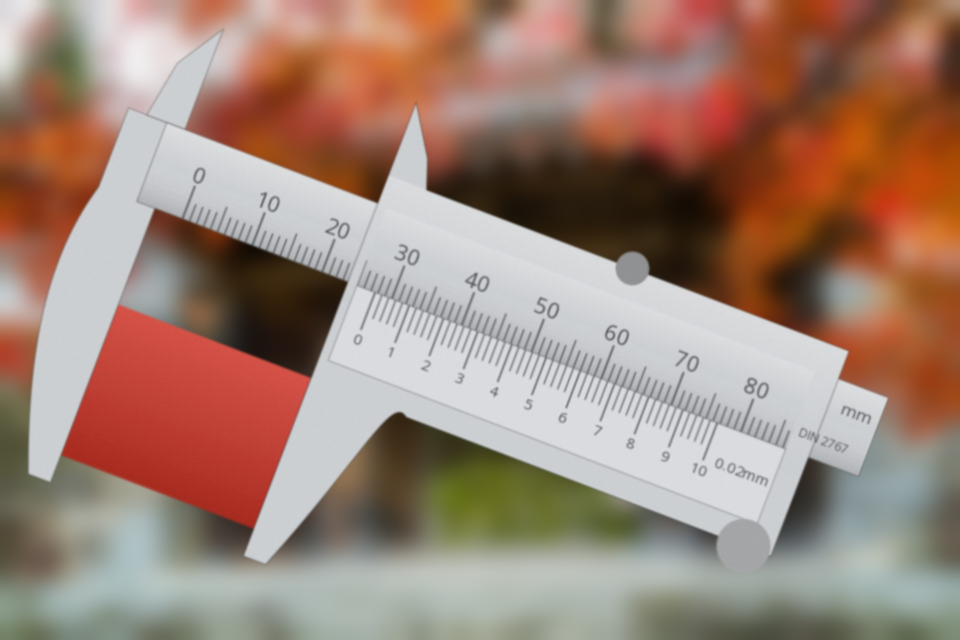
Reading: mm 27.6
